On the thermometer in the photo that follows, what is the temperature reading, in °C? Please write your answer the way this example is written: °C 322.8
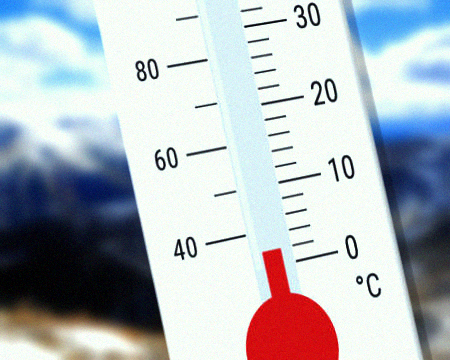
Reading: °C 2
